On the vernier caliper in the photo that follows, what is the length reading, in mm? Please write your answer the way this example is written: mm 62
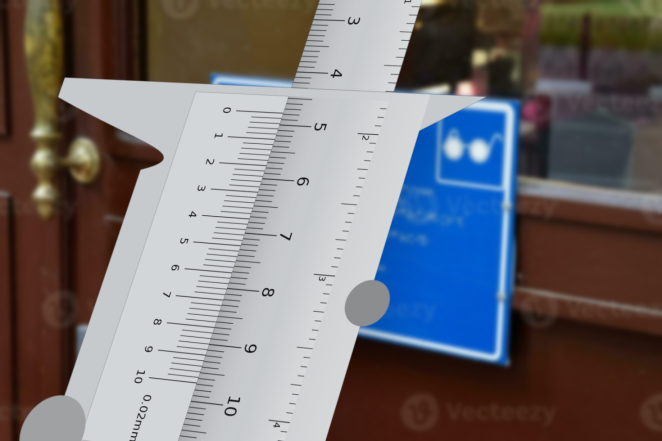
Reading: mm 47.8
